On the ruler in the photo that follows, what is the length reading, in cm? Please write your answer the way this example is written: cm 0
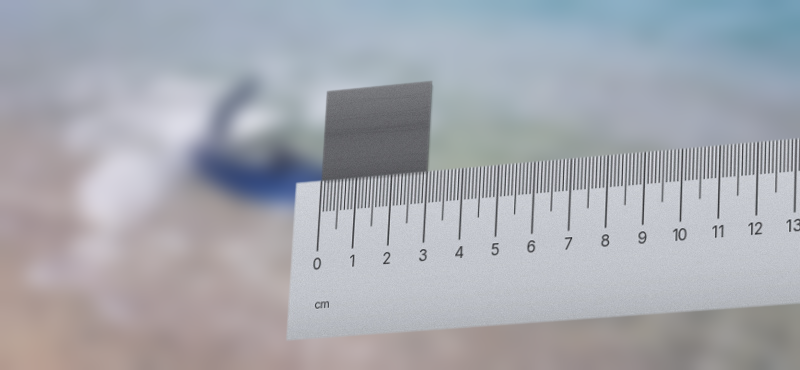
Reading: cm 3
